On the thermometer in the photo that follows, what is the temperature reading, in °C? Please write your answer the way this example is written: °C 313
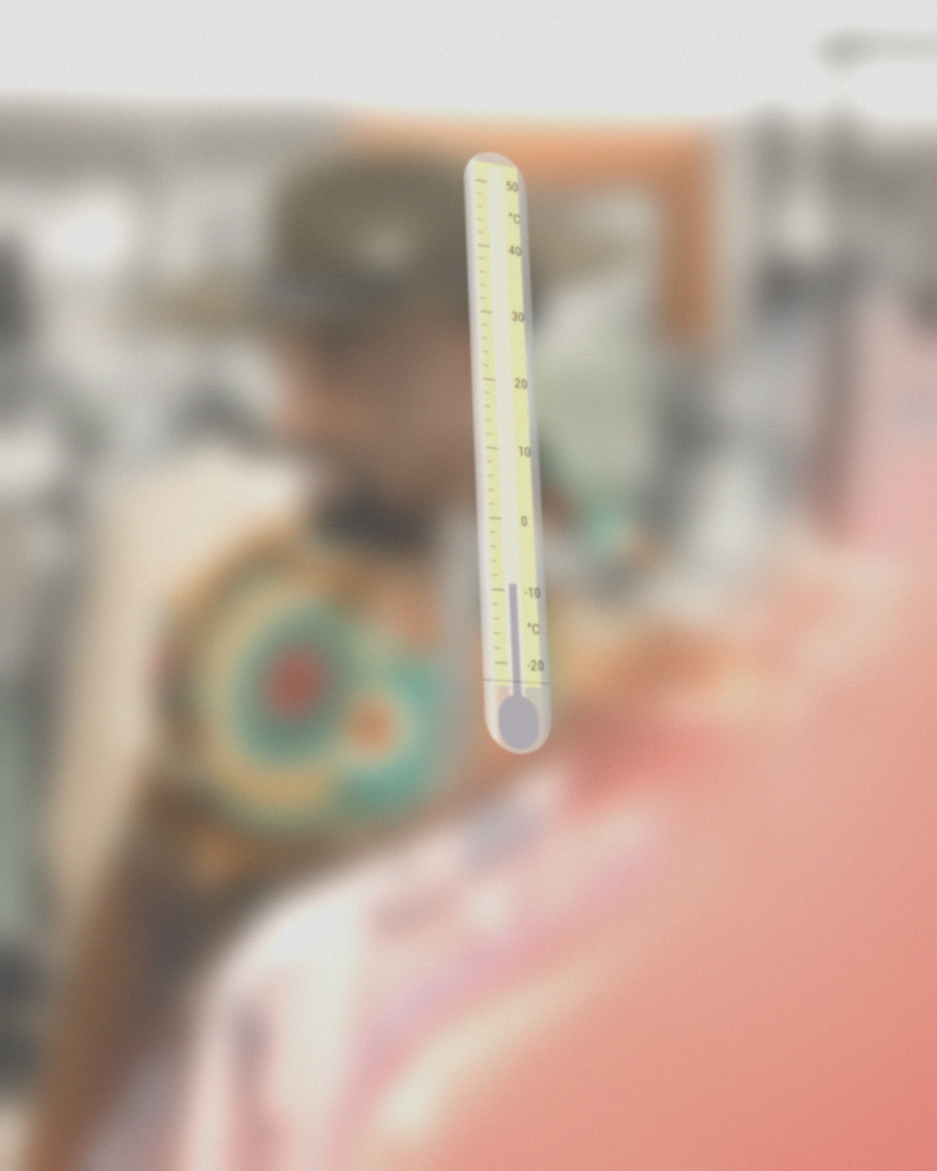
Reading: °C -9
